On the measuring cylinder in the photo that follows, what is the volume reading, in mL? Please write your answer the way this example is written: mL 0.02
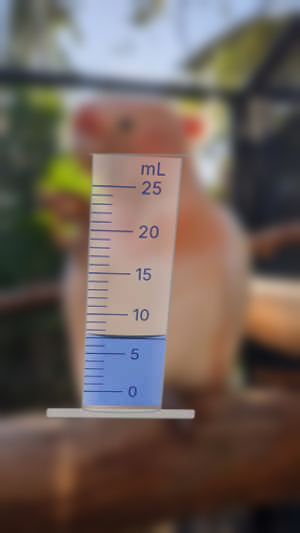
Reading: mL 7
